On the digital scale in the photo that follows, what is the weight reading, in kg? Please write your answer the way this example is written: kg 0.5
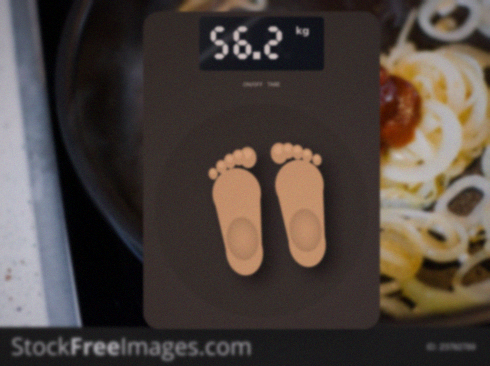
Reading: kg 56.2
